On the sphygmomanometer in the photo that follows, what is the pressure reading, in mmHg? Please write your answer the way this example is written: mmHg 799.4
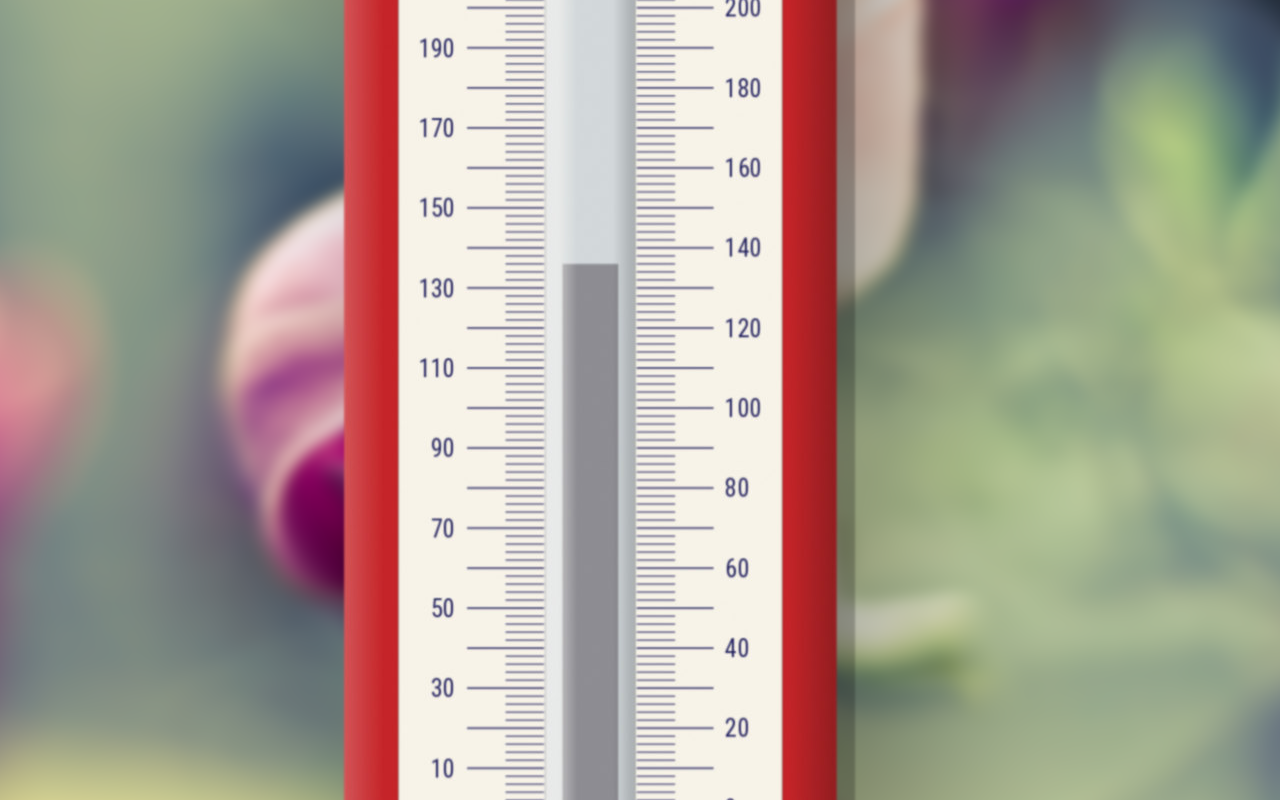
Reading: mmHg 136
